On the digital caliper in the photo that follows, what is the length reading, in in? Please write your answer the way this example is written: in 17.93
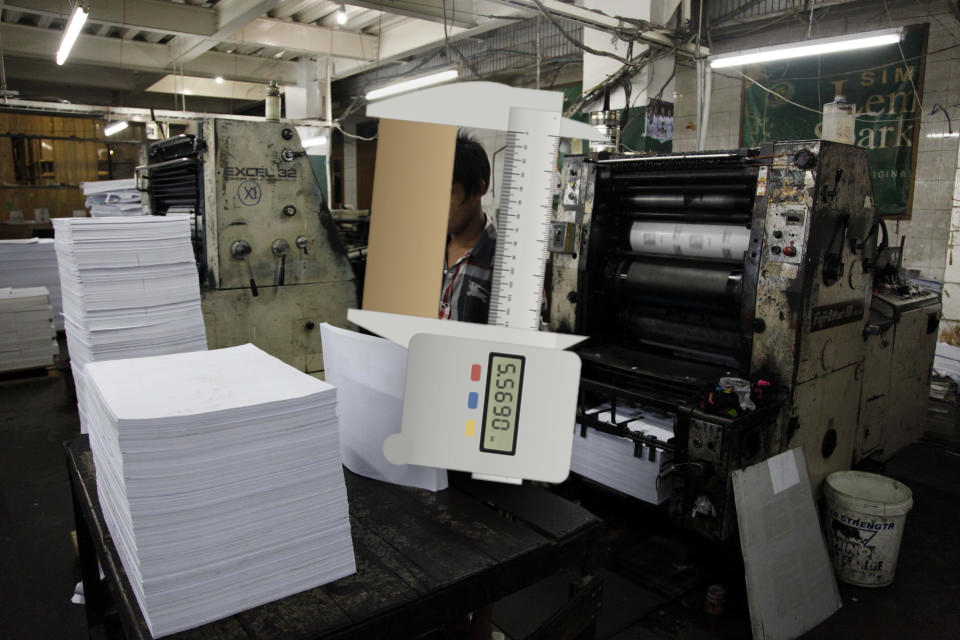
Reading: in 5.5690
